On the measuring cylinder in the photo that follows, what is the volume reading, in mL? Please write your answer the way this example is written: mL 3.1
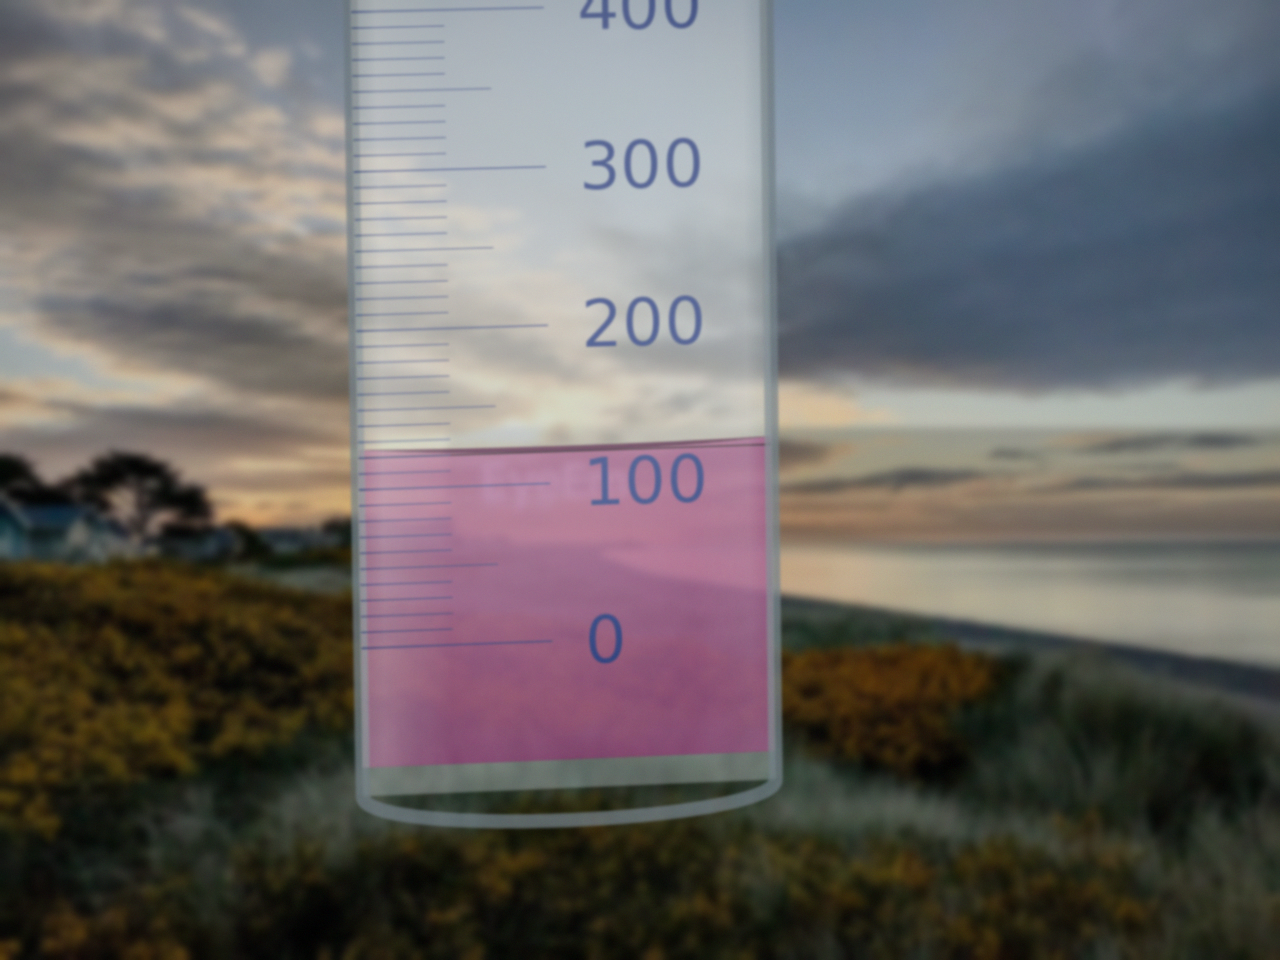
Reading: mL 120
